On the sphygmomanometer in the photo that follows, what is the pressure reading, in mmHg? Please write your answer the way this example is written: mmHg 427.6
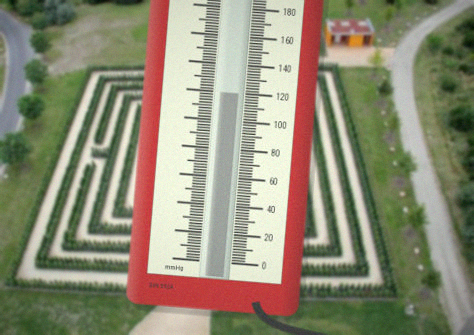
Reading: mmHg 120
